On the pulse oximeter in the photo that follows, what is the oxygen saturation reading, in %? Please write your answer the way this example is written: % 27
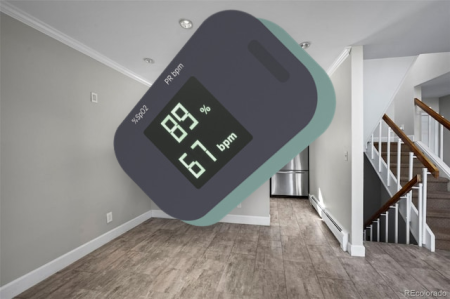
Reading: % 89
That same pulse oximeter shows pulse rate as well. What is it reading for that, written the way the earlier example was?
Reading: bpm 67
